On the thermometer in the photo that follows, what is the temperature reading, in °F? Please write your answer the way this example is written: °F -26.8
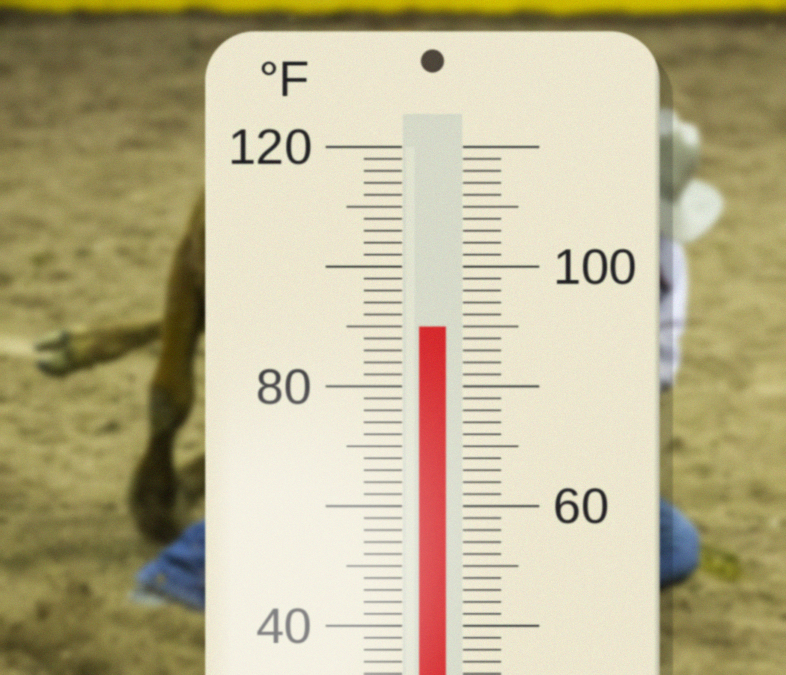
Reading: °F 90
